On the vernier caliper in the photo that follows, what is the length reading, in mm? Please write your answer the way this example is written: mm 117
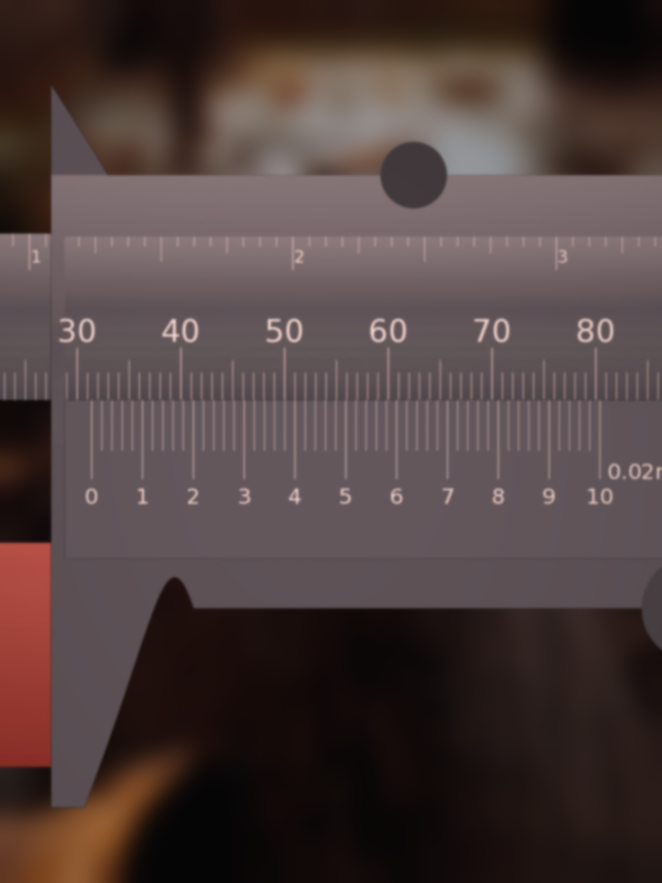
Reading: mm 31.4
